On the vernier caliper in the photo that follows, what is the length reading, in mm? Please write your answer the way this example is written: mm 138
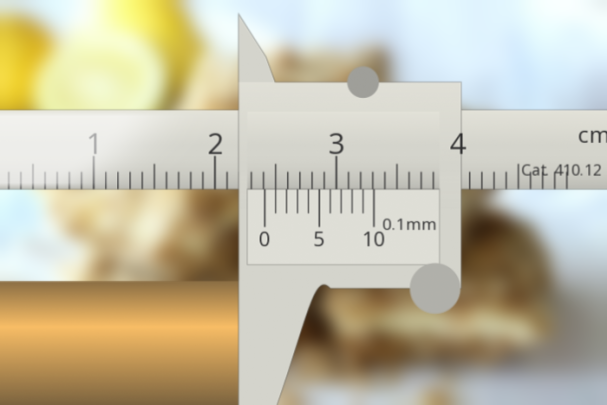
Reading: mm 24.1
